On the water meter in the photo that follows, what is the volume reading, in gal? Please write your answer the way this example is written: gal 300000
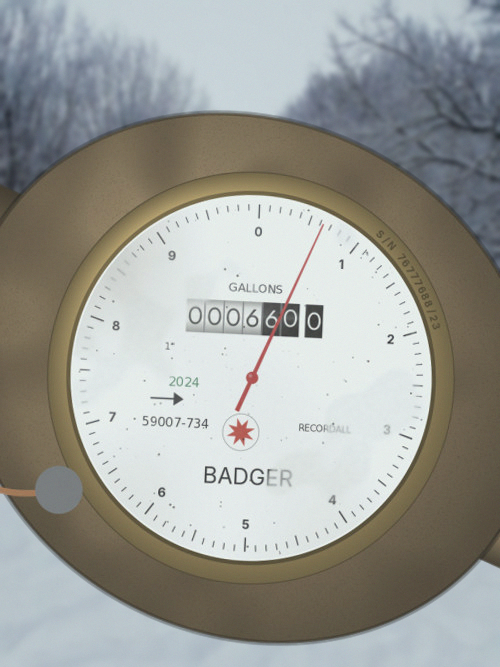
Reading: gal 6600.6
